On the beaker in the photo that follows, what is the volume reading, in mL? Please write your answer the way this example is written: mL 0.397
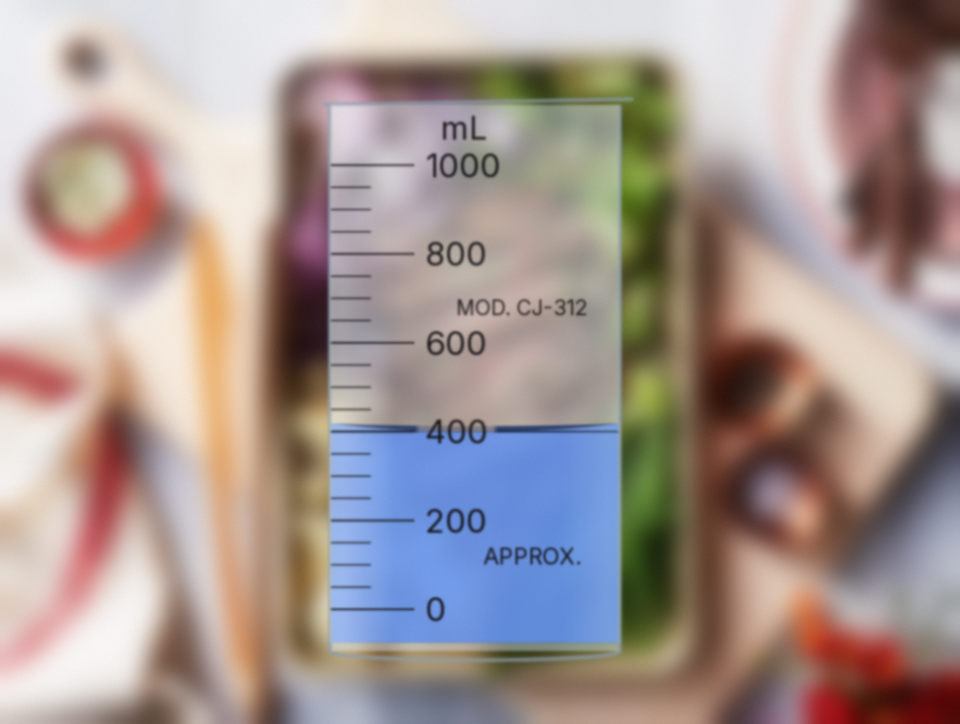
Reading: mL 400
